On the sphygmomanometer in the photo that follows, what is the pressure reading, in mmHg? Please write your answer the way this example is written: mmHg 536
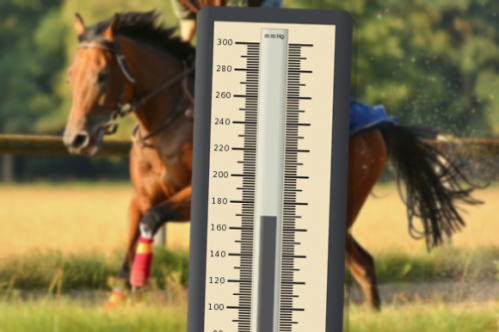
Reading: mmHg 170
